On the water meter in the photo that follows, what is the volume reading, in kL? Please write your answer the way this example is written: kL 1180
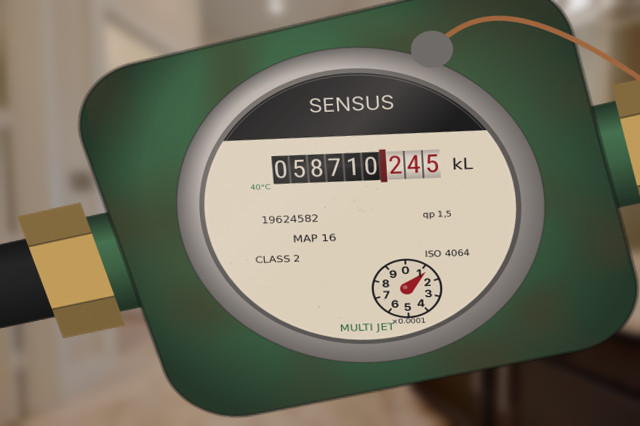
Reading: kL 58710.2451
